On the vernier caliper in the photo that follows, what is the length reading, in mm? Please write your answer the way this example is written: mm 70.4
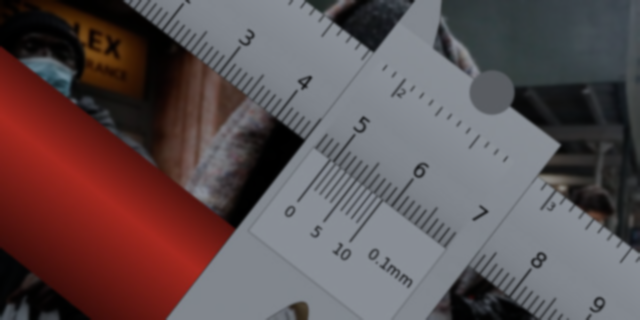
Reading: mm 49.5
